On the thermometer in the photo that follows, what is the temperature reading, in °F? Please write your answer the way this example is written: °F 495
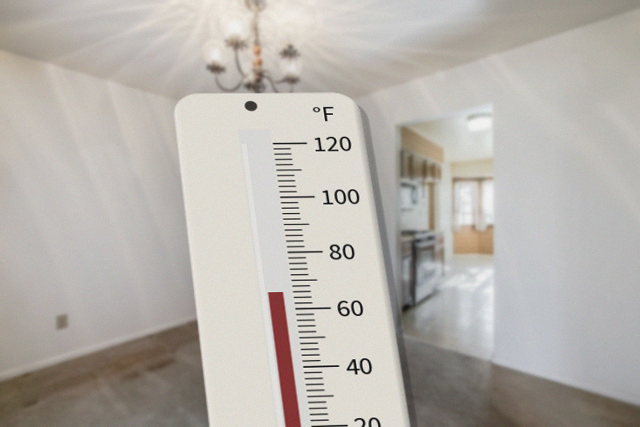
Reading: °F 66
